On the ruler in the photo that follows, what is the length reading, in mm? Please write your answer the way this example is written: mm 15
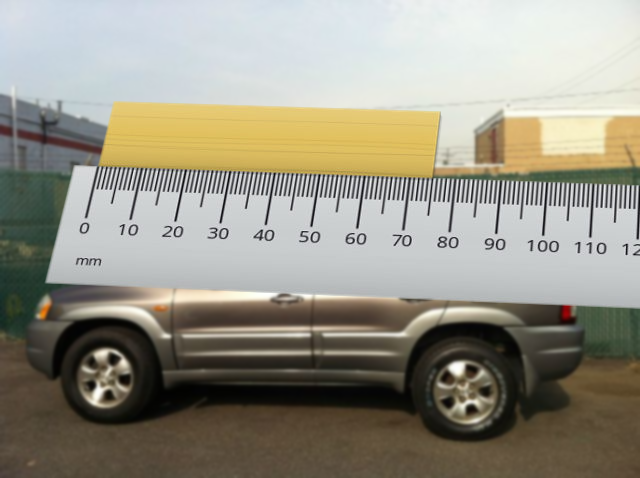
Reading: mm 75
